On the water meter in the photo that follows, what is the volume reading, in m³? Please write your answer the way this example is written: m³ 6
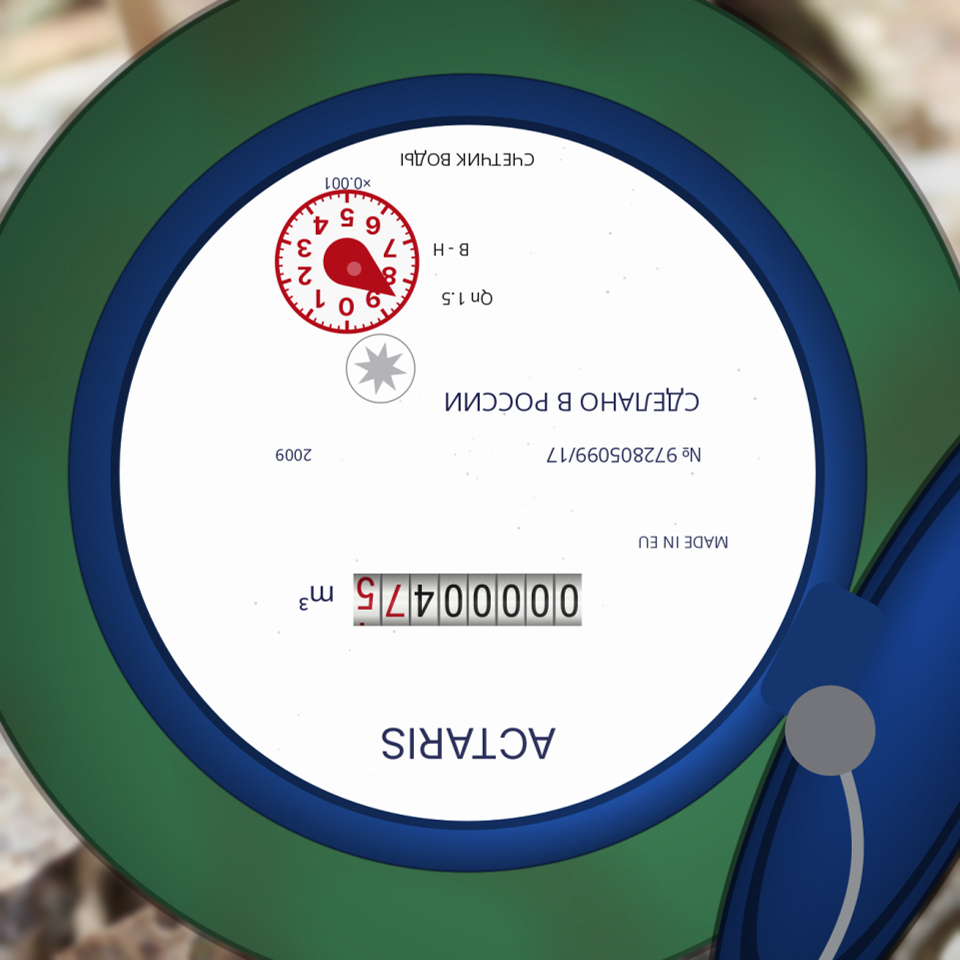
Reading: m³ 4.748
